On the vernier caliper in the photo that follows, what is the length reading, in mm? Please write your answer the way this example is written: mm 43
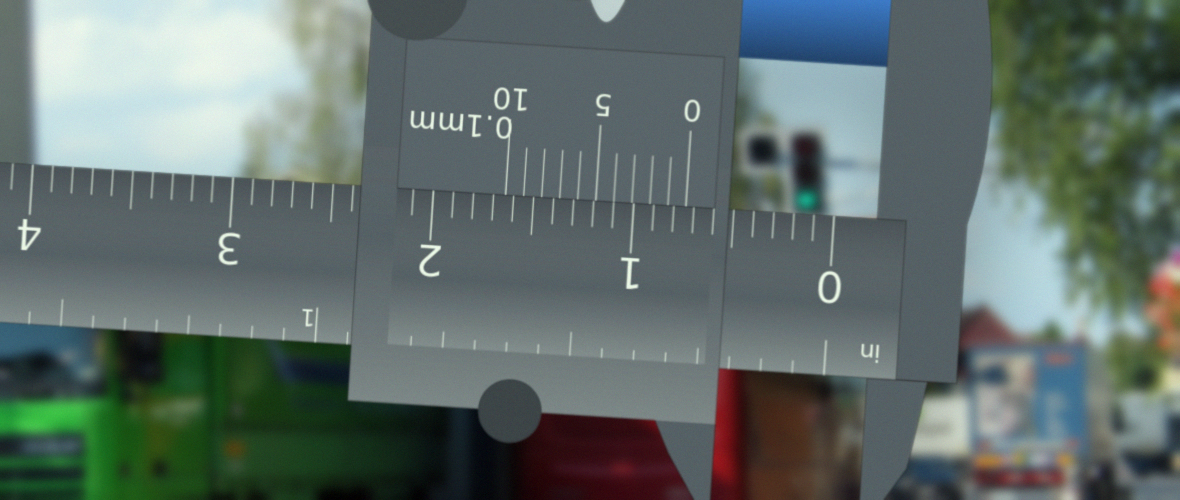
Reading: mm 7.4
